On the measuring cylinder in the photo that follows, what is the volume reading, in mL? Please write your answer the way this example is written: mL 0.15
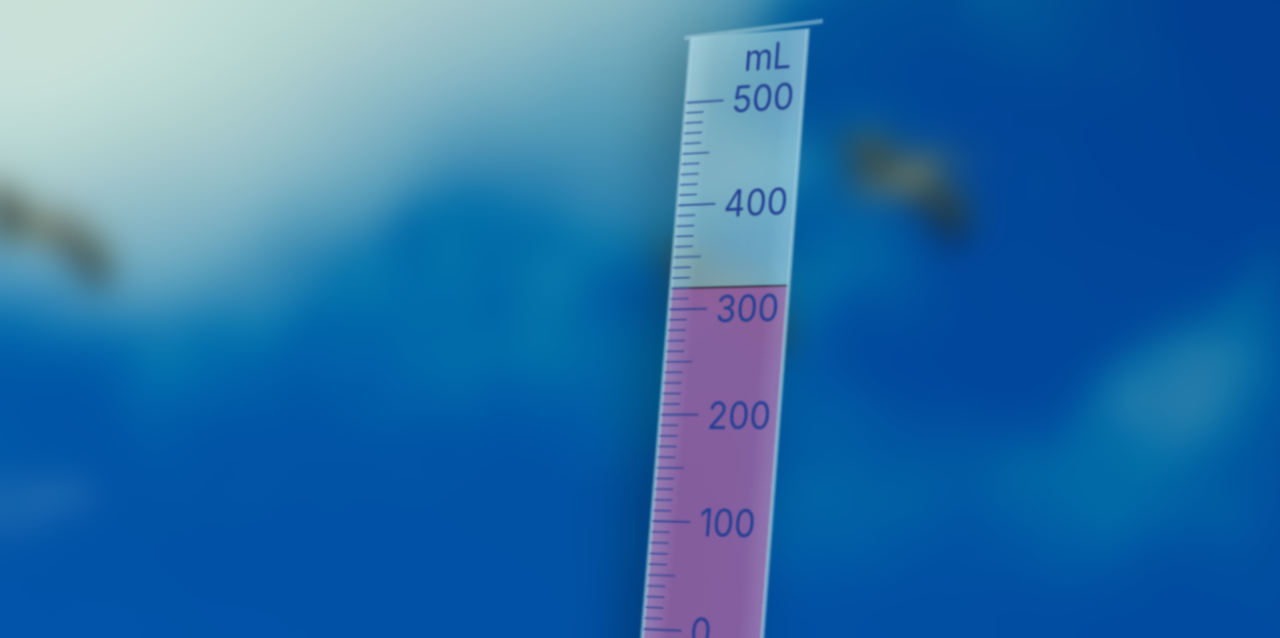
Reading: mL 320
